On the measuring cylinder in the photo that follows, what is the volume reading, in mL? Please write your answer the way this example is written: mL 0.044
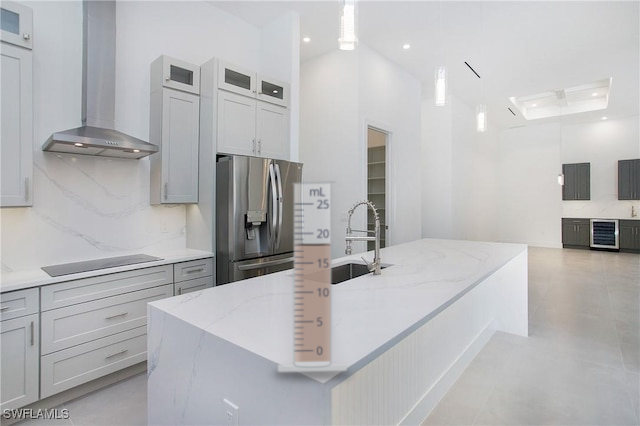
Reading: mL 18
